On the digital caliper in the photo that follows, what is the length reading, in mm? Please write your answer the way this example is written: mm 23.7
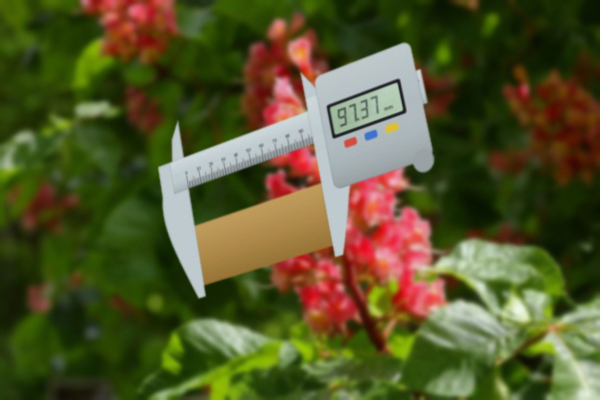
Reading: mm 97.37
